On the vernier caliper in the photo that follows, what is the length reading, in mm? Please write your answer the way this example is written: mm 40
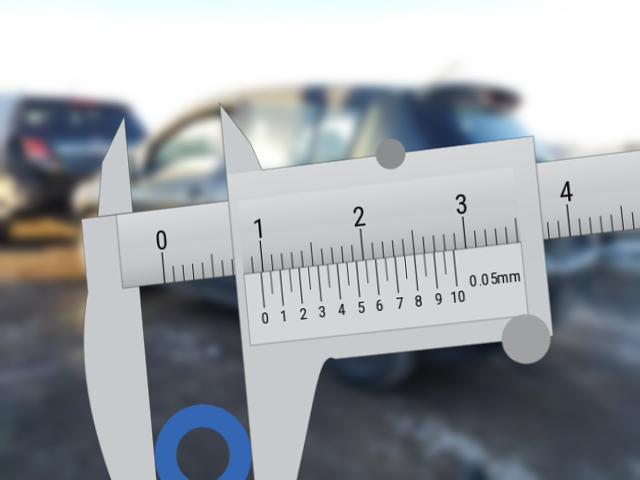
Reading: mm 9.8
